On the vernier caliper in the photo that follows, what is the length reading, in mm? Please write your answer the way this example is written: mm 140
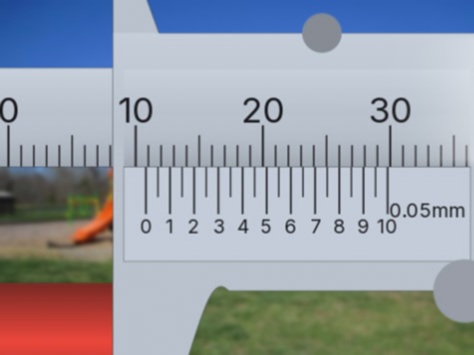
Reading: mm 10.8
